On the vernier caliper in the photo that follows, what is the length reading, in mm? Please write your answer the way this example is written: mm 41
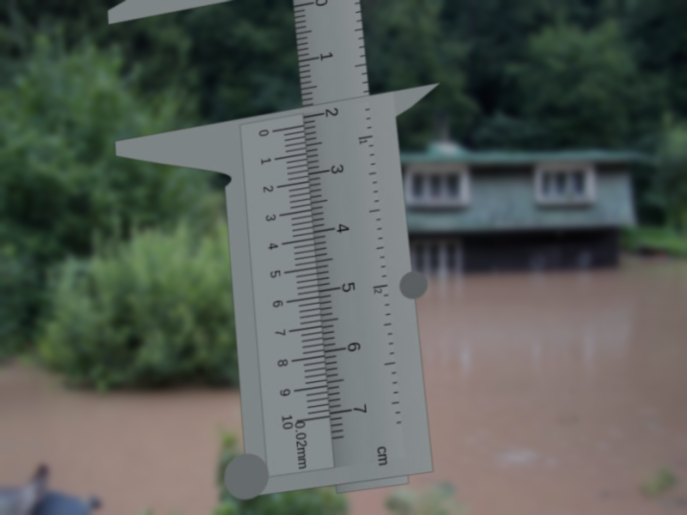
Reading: mm 21.5
